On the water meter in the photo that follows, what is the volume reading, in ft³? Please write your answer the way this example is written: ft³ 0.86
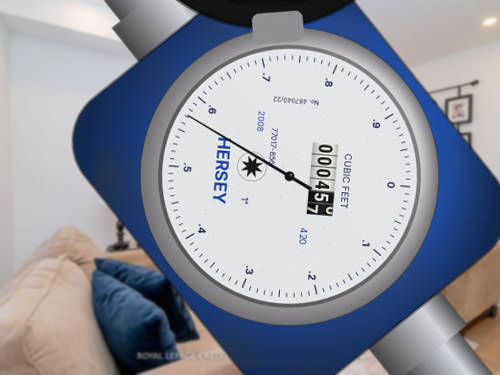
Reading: ft³ 456.57
